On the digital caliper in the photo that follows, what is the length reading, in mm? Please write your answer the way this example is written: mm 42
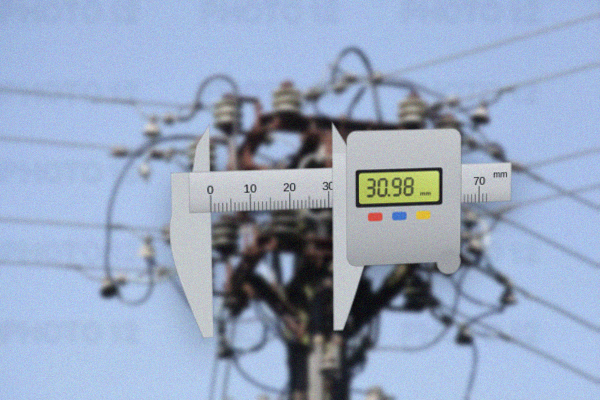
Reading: mm 30.98
